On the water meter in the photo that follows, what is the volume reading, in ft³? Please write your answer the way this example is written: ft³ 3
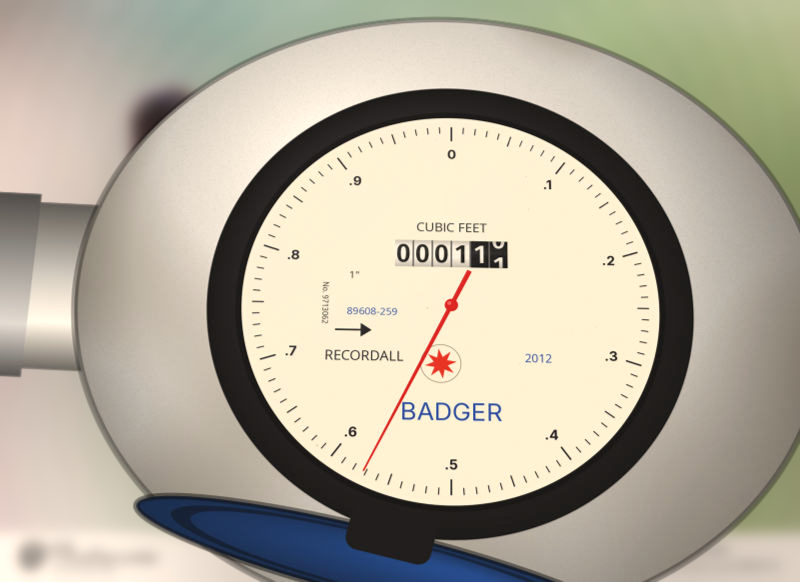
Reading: ft³ 110.57
